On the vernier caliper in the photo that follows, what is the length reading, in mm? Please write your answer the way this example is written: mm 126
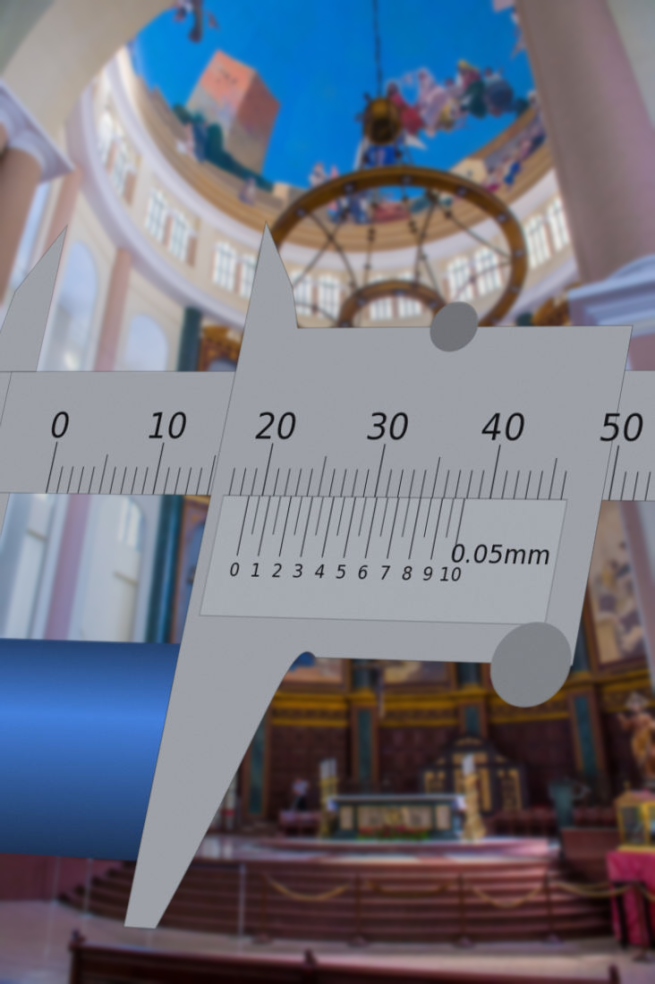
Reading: mm 18.8
